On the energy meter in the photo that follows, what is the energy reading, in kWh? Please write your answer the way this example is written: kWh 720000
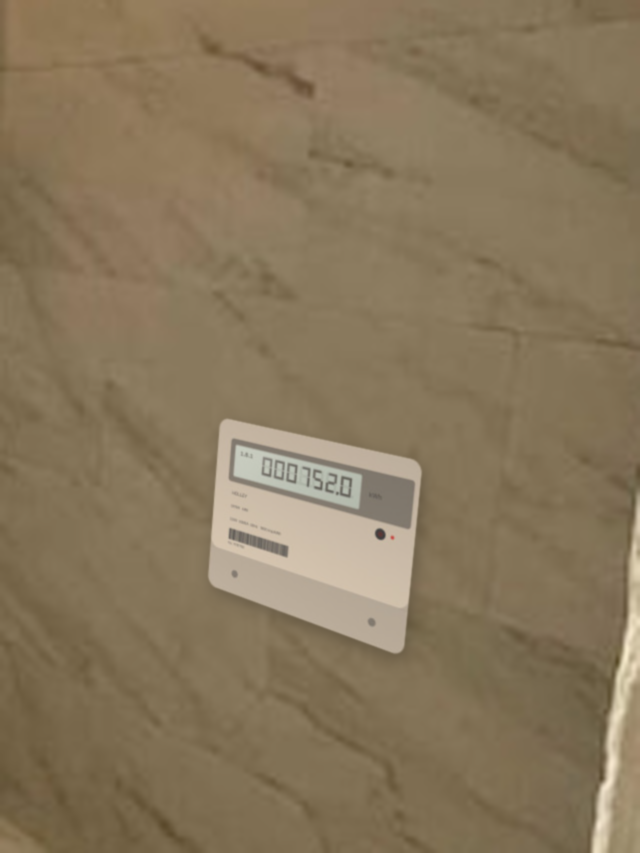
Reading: kWh 752.0
